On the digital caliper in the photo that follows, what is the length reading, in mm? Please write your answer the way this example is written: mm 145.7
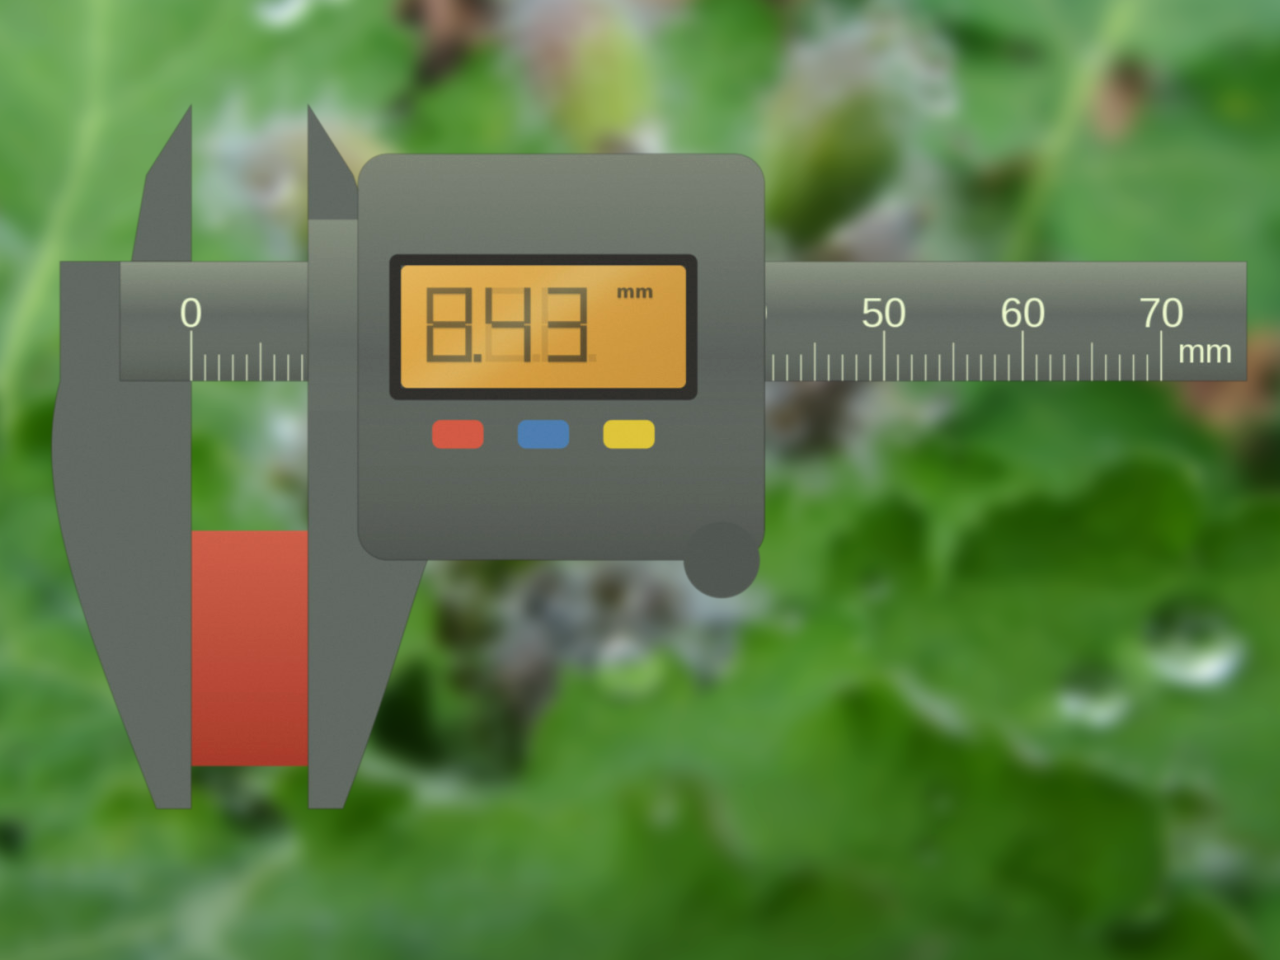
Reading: mm 8.43
